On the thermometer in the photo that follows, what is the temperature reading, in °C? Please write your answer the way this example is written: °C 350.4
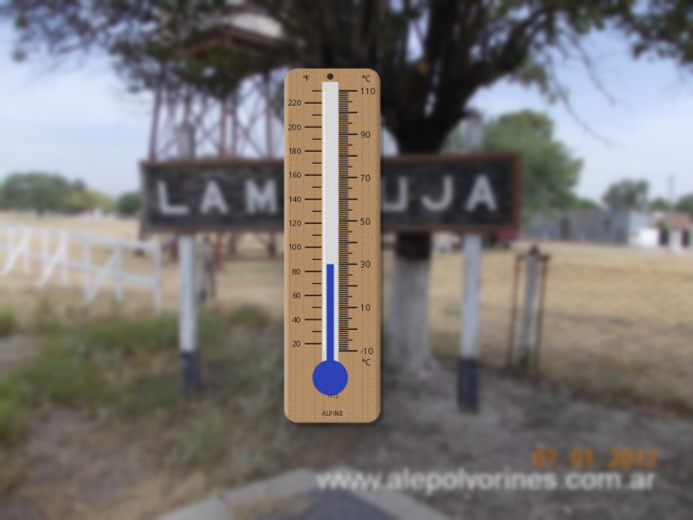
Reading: °C 30
